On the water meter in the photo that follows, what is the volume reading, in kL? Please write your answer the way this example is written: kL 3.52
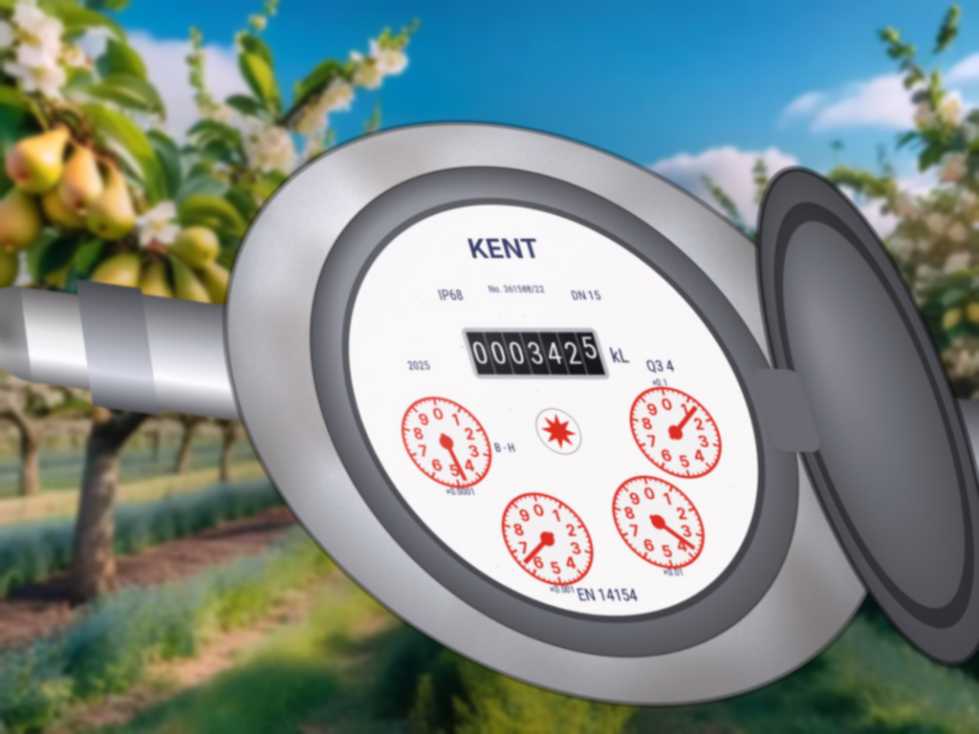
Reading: kL 3425.1364
